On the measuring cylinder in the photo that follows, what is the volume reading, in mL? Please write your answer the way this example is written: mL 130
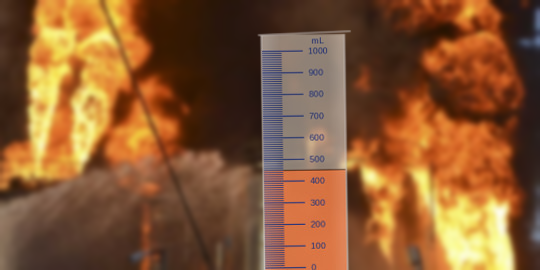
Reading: mL 450
